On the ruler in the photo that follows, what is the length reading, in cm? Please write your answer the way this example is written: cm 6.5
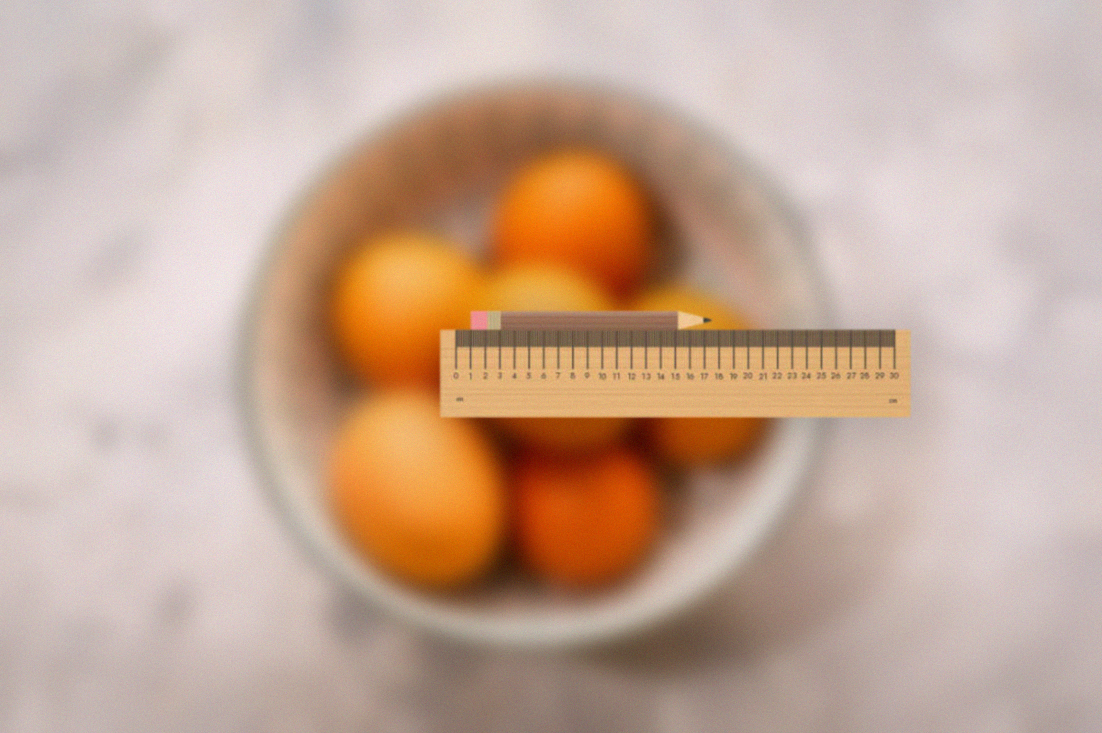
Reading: cm 16.5
